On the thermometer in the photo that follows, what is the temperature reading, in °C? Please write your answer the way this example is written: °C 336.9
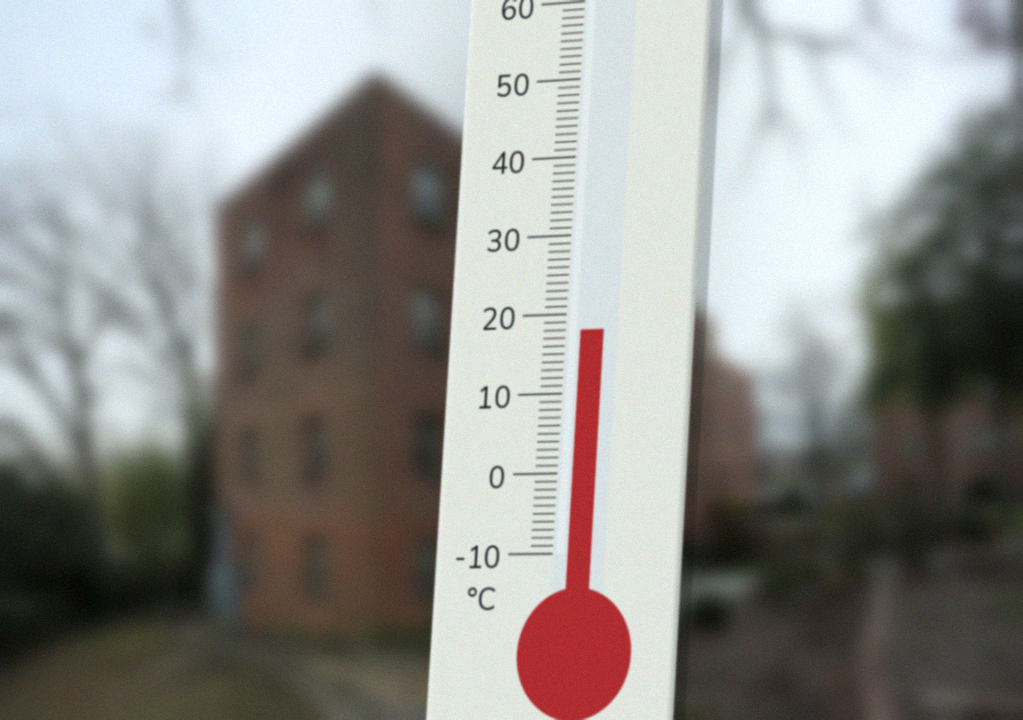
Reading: °C 18
